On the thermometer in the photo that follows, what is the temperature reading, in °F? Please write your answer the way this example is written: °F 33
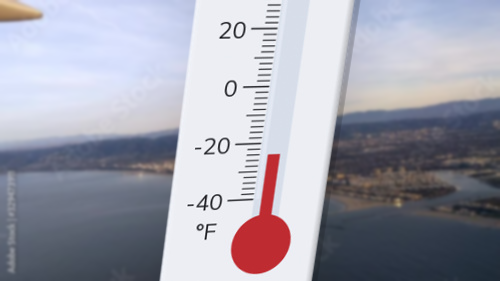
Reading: °F -24
